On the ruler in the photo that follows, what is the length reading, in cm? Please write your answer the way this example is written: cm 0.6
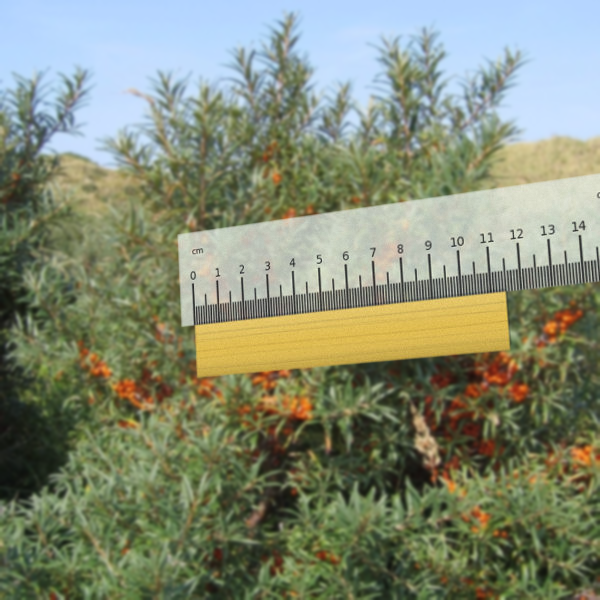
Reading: cm 11.5
